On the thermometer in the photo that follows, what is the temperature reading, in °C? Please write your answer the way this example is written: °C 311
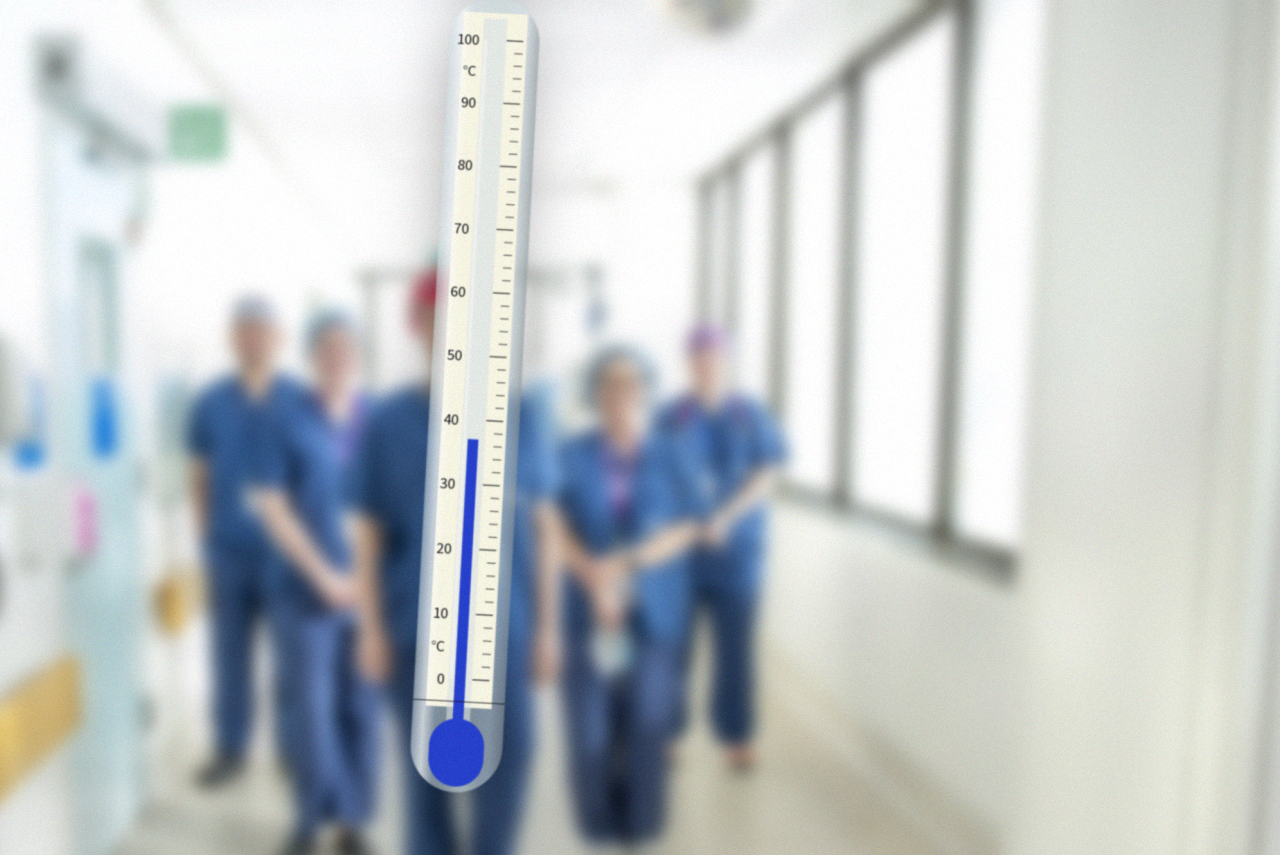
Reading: °C 37
